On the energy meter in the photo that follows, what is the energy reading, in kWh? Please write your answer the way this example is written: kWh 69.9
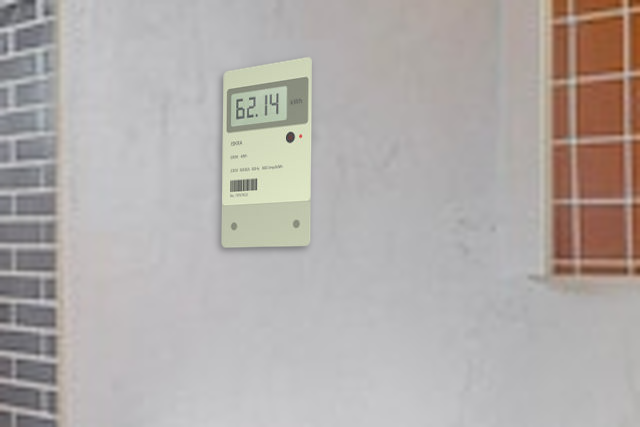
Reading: kWh 62.14
